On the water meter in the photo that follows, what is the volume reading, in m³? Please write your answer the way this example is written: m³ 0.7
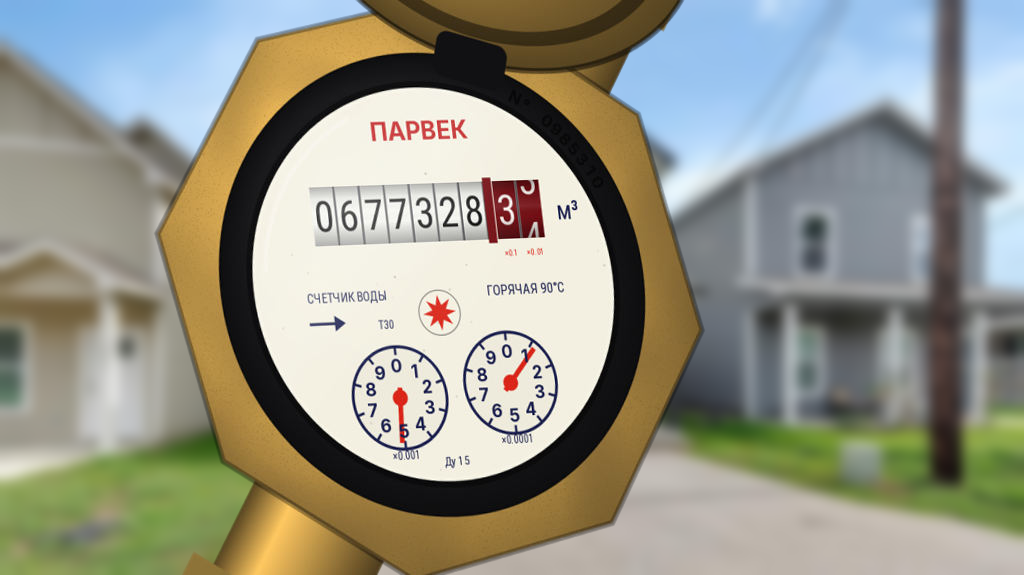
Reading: m³ 677328.3351
